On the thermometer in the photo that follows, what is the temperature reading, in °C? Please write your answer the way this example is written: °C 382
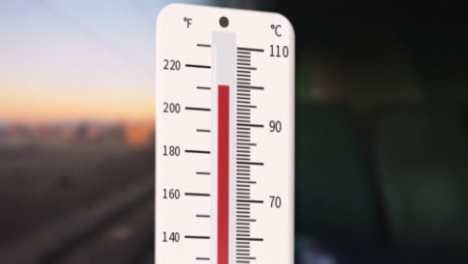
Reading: °C 100
